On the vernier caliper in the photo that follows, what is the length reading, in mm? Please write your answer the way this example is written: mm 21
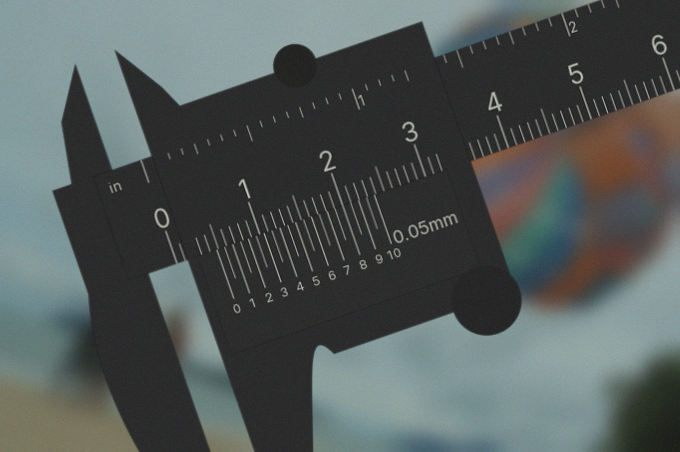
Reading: mm 4.8
